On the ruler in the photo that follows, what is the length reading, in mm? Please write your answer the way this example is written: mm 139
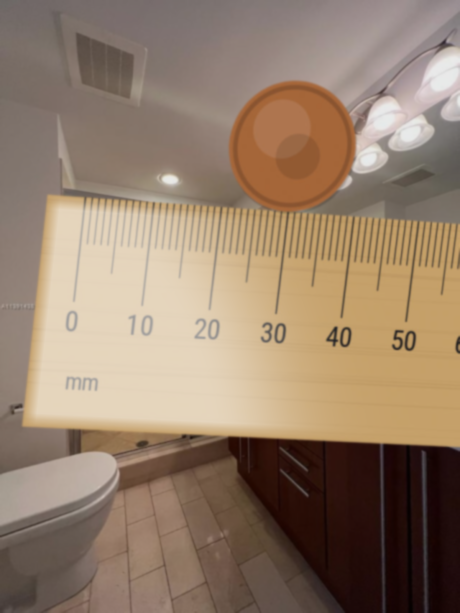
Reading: mm 19
